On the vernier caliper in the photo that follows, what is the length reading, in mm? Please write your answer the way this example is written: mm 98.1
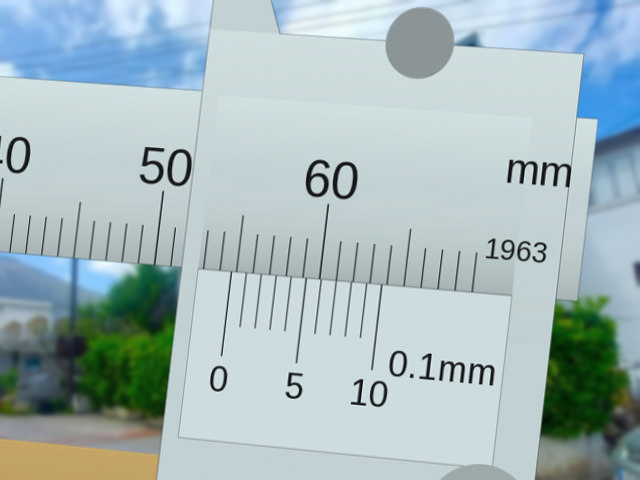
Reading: mm 54.7
